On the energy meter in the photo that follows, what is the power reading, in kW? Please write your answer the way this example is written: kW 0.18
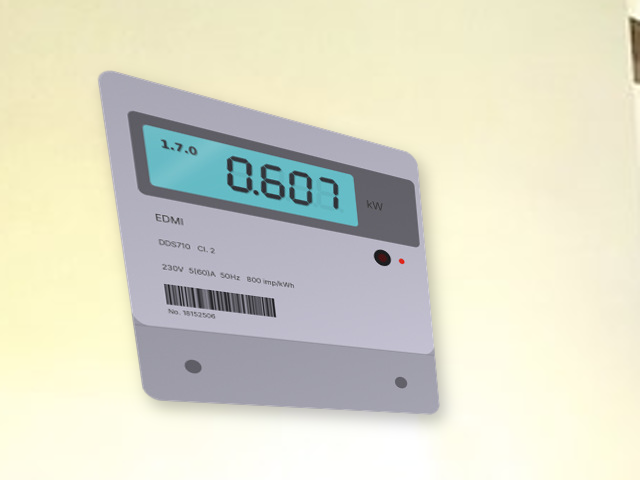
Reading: kW 0.607
